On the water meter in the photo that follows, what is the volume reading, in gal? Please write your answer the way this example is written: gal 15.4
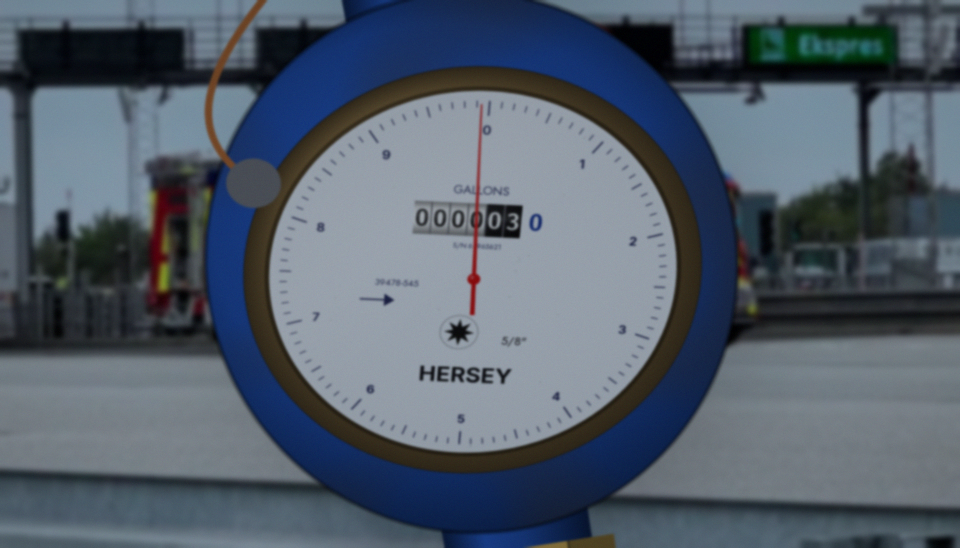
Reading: gal 29.9
